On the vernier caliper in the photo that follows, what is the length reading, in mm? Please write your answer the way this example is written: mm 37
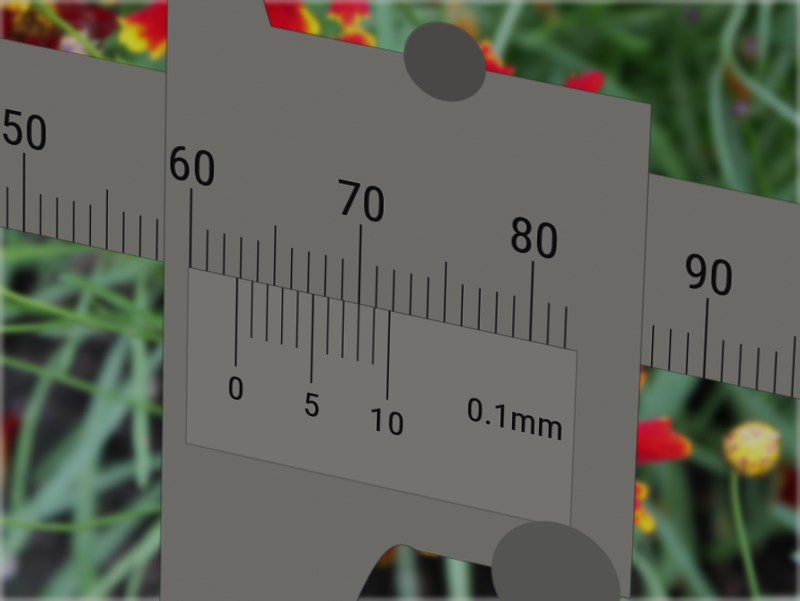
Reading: mm 62.8
